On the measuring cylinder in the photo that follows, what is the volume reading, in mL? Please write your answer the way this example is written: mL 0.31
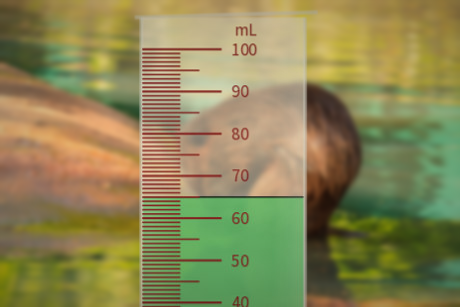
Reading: mL 65
